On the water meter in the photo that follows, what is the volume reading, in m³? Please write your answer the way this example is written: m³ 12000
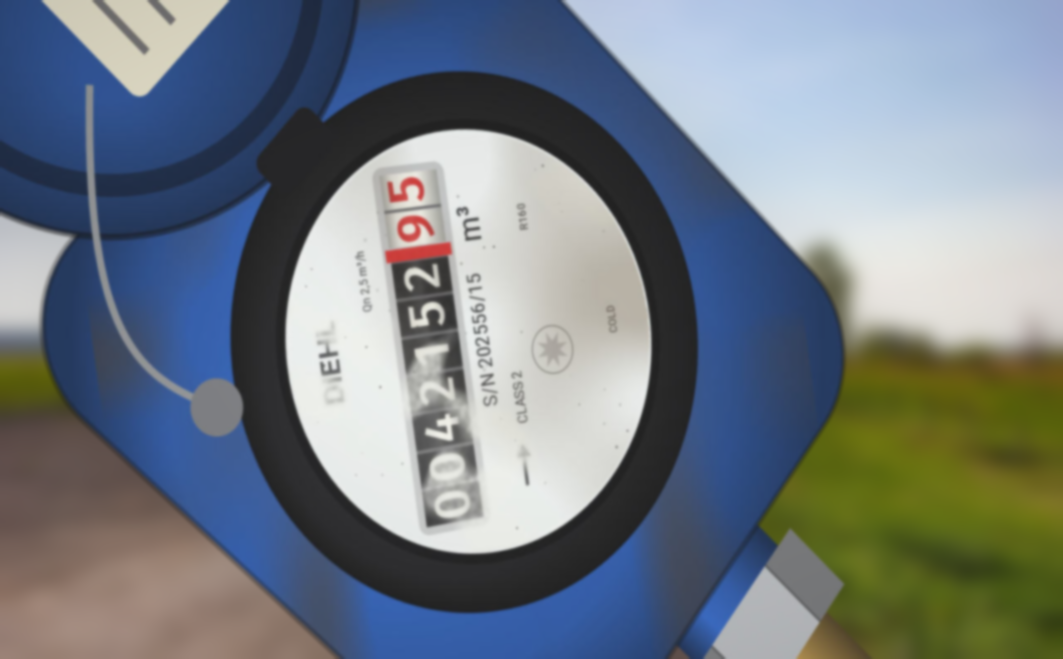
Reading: m³ 42152.95
